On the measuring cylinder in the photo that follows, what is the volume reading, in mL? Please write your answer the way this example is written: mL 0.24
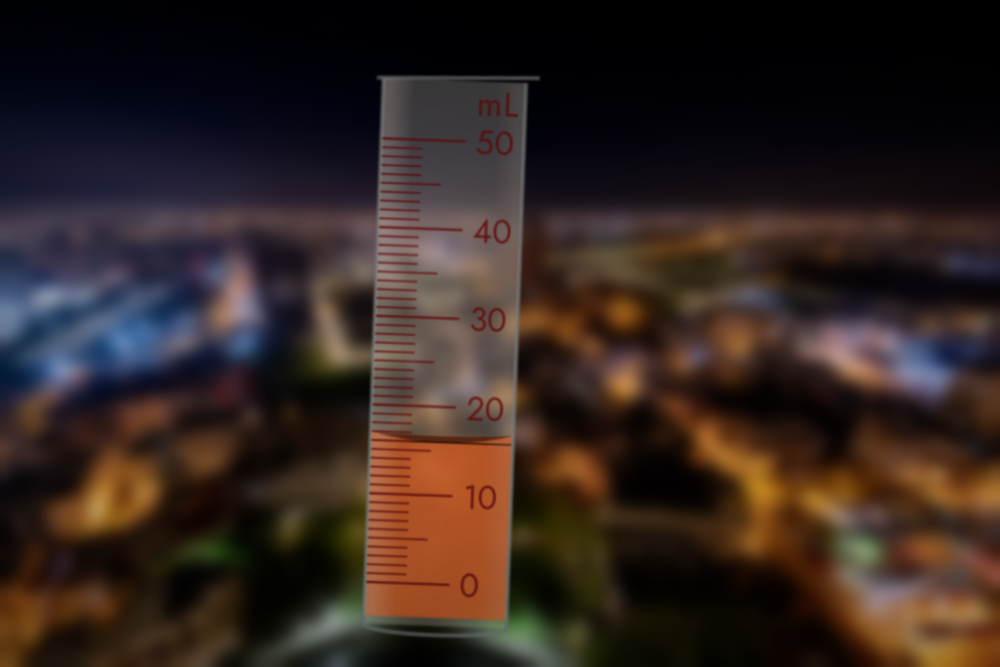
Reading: mL 16
